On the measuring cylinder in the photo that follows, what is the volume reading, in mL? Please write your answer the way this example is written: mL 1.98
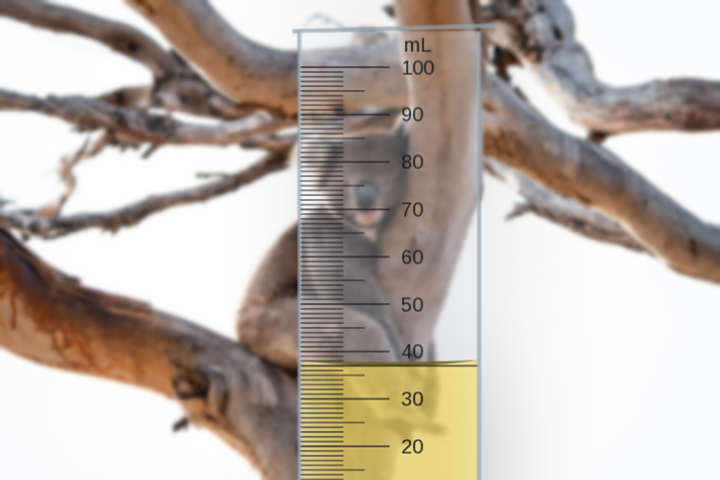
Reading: mL 37
